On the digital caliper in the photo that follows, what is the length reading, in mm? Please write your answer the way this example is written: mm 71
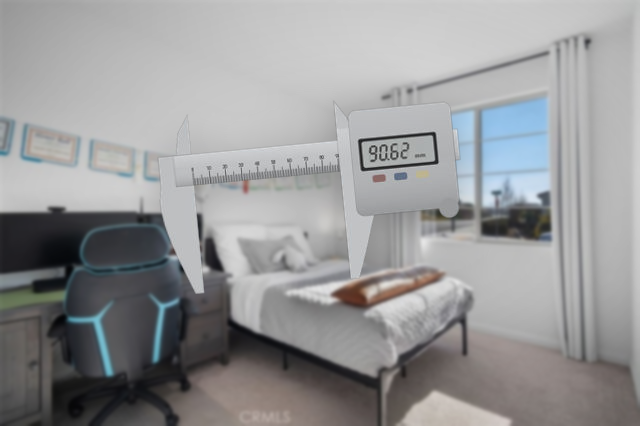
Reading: mm 90.62
